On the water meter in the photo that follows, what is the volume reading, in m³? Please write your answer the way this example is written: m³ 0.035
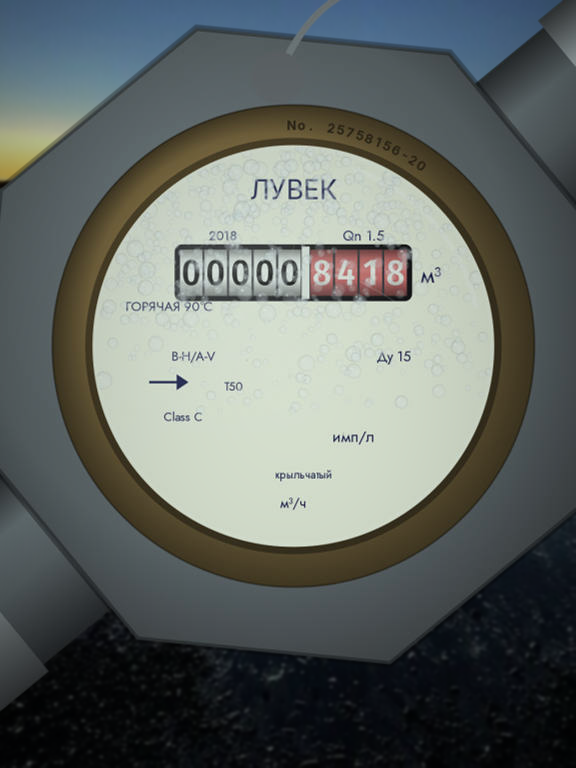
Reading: m³ 0.8418
